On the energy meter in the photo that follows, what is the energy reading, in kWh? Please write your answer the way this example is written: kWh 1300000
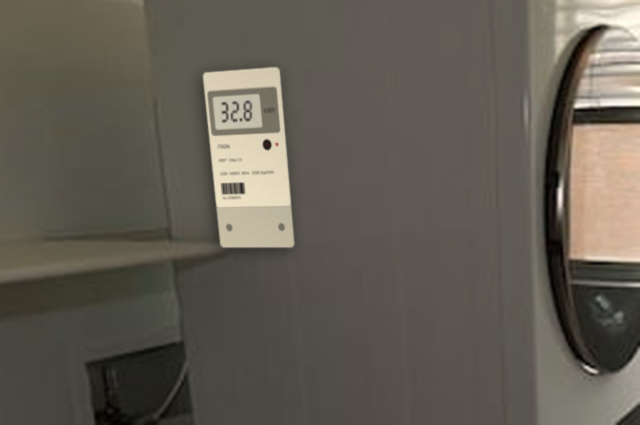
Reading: kWh 32.8
